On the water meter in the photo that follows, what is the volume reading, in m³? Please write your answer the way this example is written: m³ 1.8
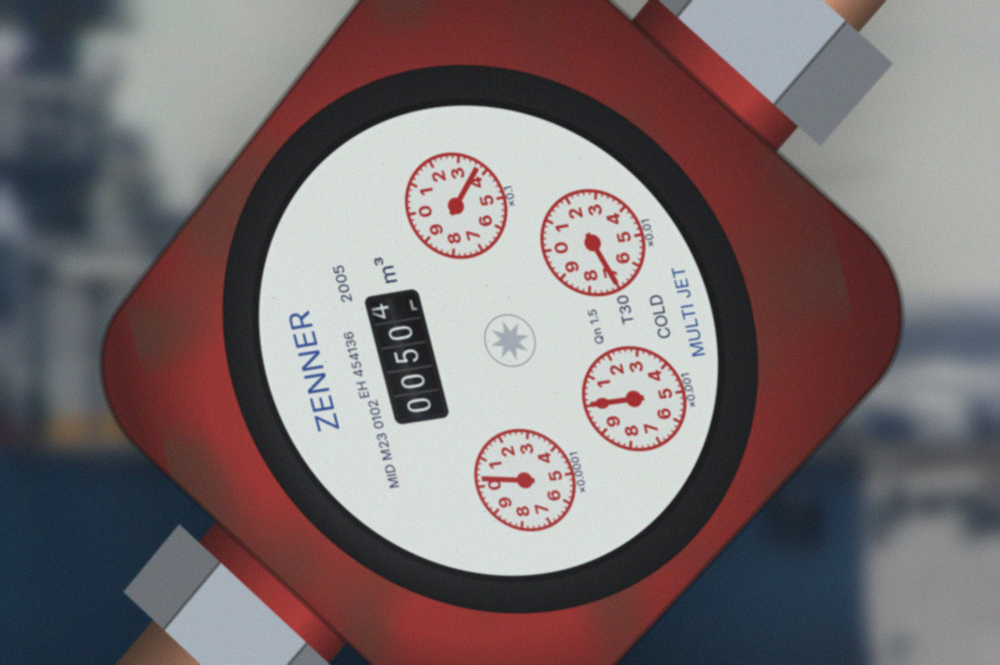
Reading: m³ 504.3700
